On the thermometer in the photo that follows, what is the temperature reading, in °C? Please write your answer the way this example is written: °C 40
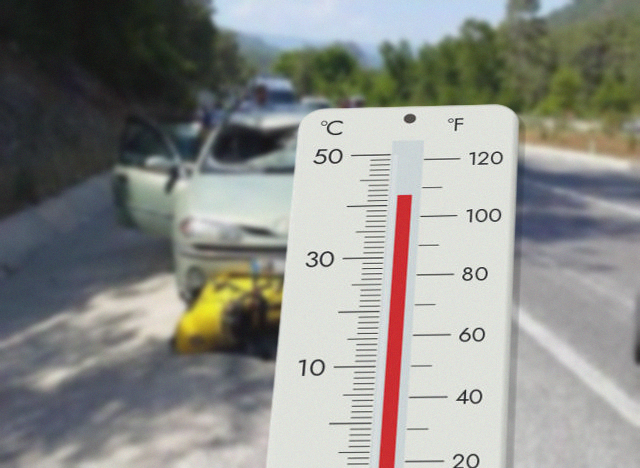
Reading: °C 42
